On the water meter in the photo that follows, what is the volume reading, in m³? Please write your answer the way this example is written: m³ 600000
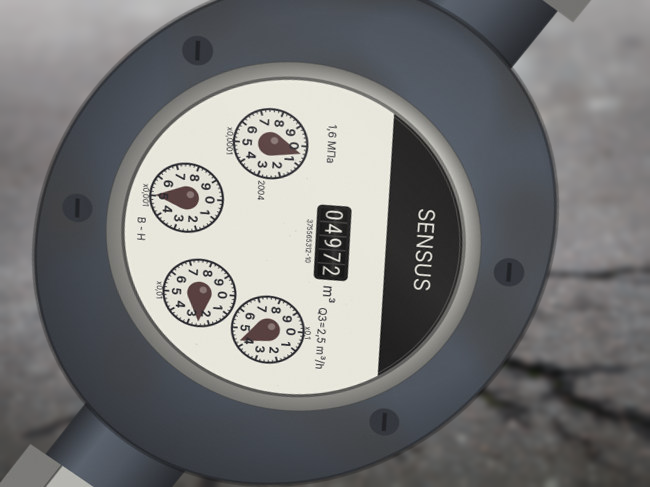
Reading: m³ 4972.4250
